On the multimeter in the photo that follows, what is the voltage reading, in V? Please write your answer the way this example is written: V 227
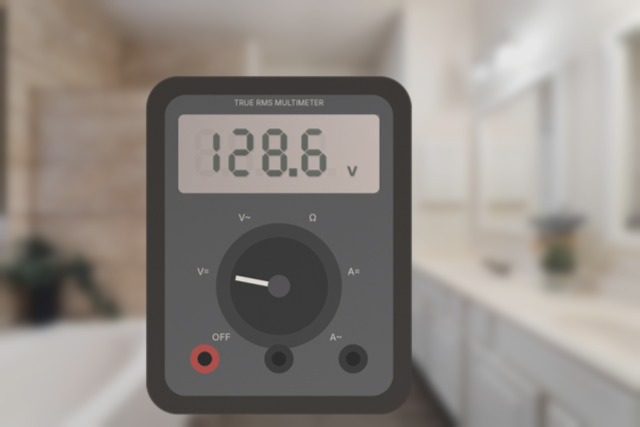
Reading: V 128.6
